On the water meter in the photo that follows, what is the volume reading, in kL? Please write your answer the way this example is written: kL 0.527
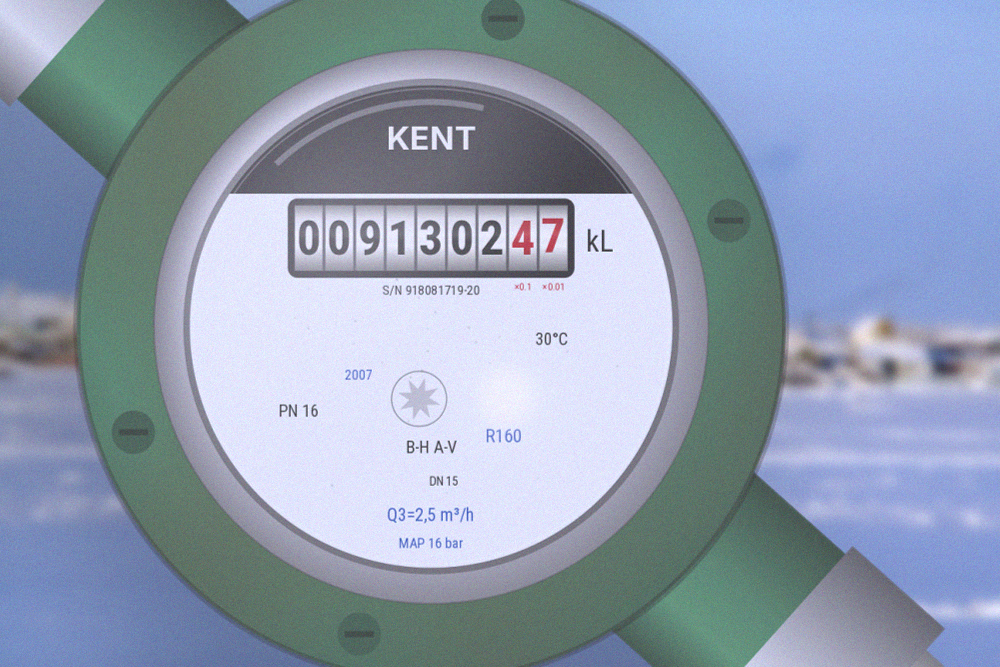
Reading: kL 91302.47
